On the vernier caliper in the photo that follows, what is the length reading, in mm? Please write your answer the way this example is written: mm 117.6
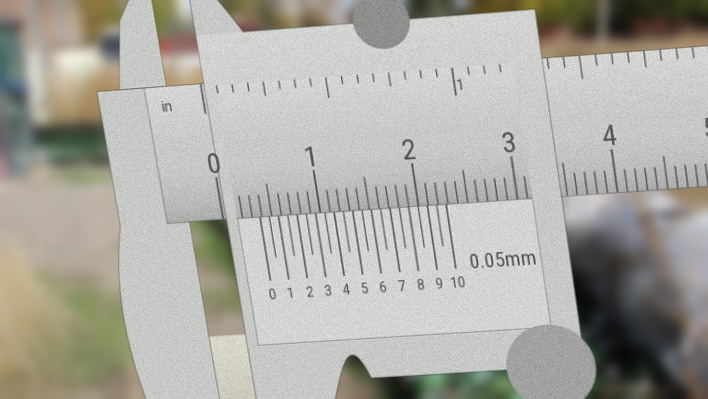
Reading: mm 3.8
